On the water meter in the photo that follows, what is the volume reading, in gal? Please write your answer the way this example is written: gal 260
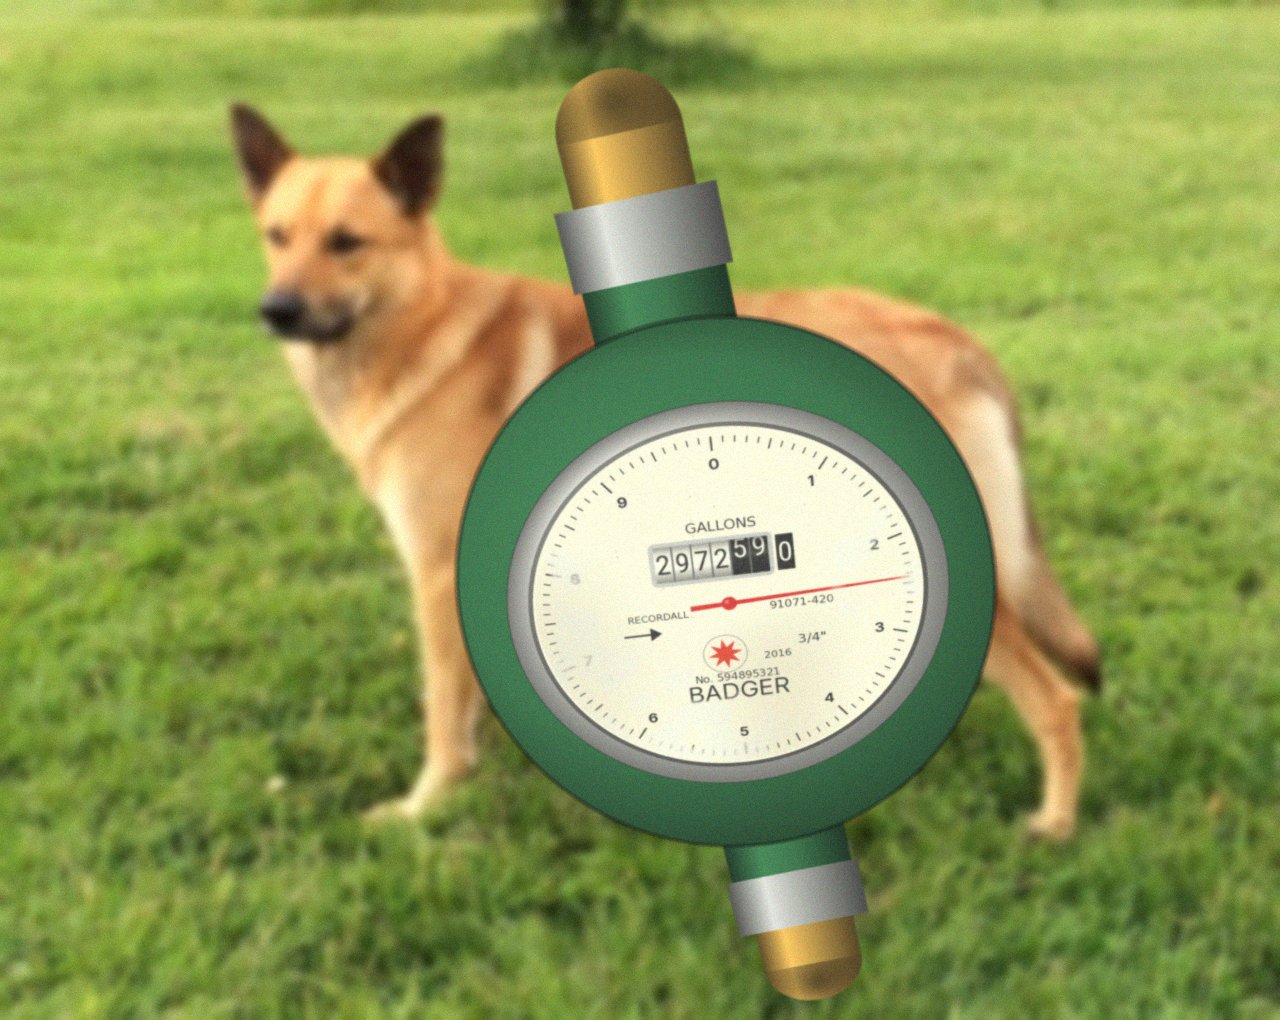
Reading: gal 2972592.4
